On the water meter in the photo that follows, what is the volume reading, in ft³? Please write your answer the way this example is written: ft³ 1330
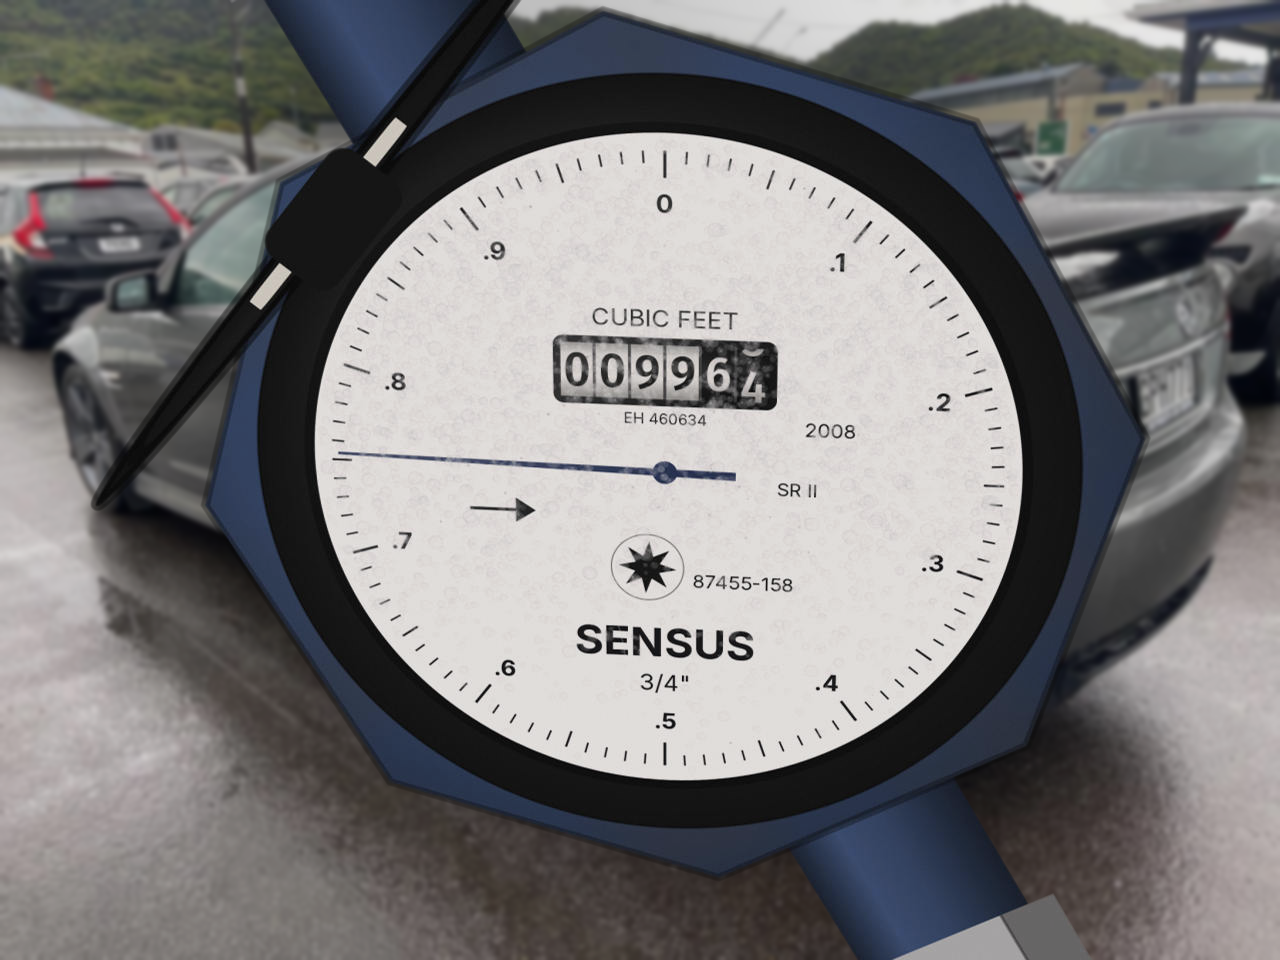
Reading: ft³ 9963.75
